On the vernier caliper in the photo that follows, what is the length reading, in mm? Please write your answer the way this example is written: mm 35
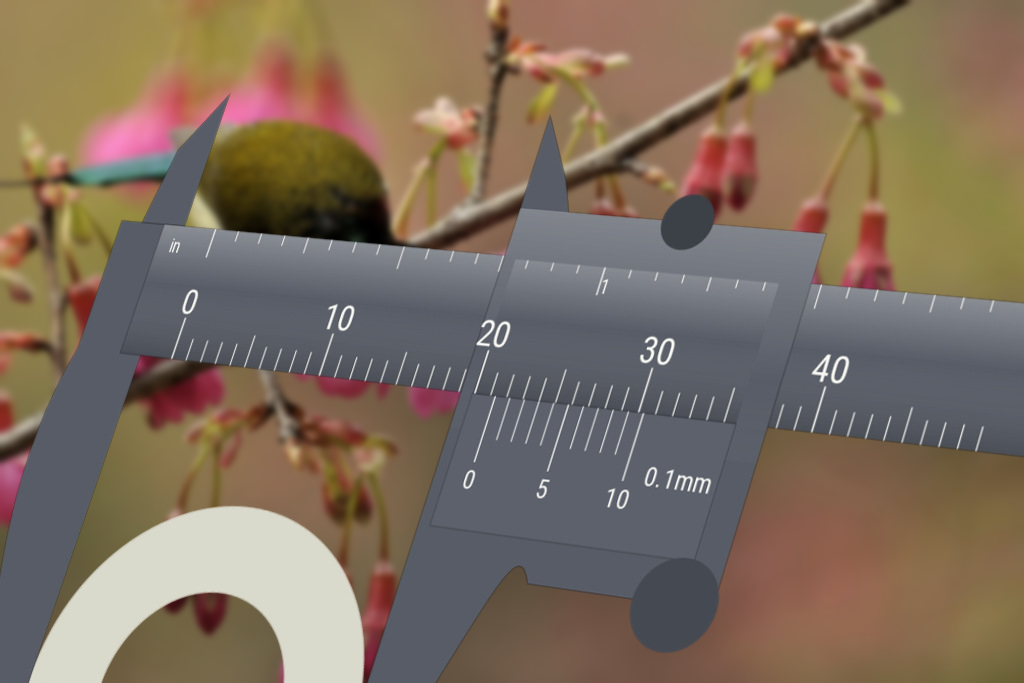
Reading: mm 21.3
